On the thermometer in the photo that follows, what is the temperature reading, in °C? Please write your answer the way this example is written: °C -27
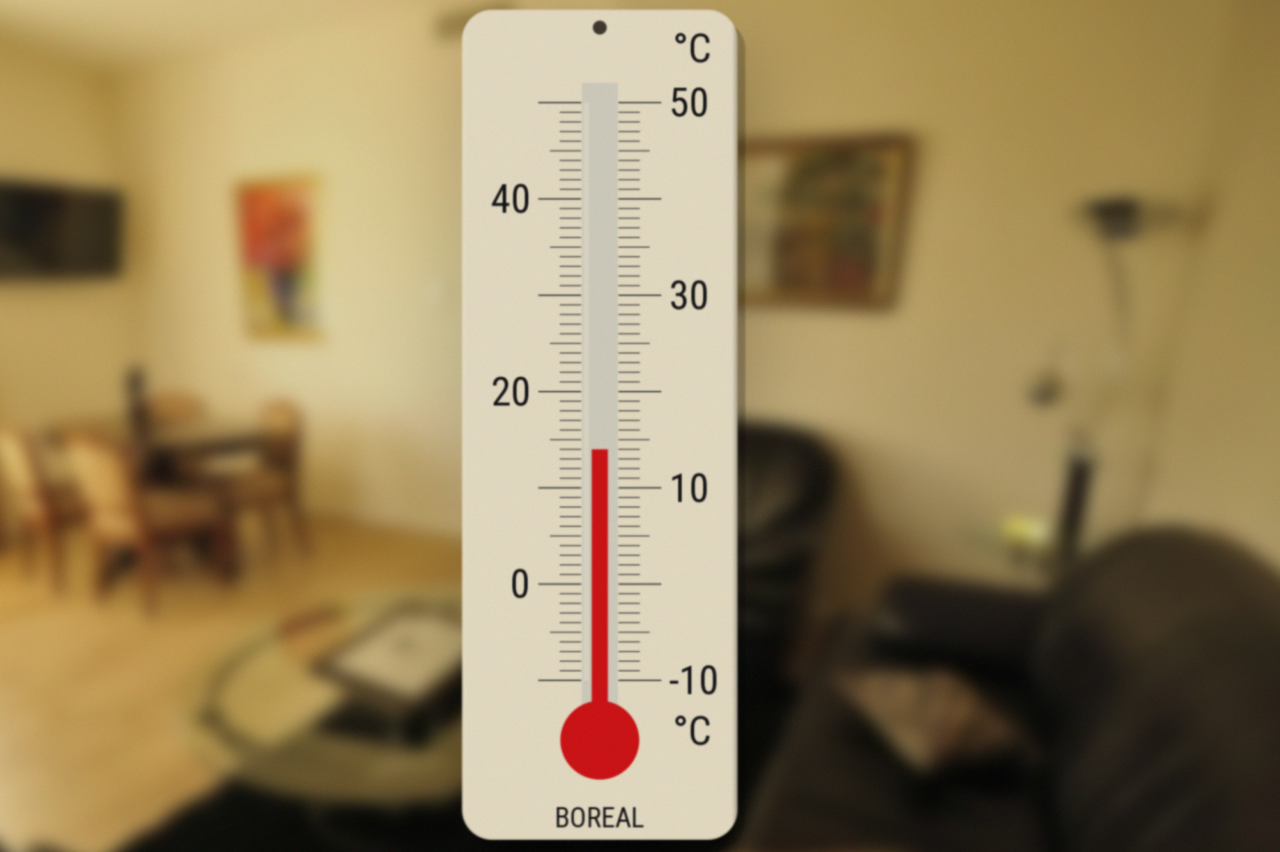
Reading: °C 14
